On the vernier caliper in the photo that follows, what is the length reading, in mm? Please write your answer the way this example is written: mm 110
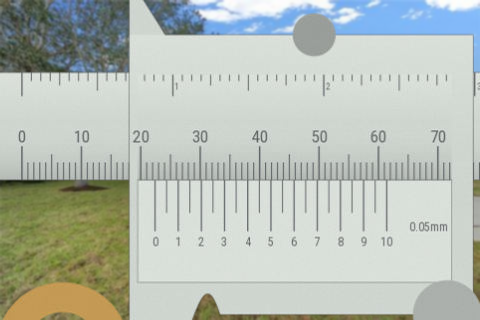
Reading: mm 22.4
